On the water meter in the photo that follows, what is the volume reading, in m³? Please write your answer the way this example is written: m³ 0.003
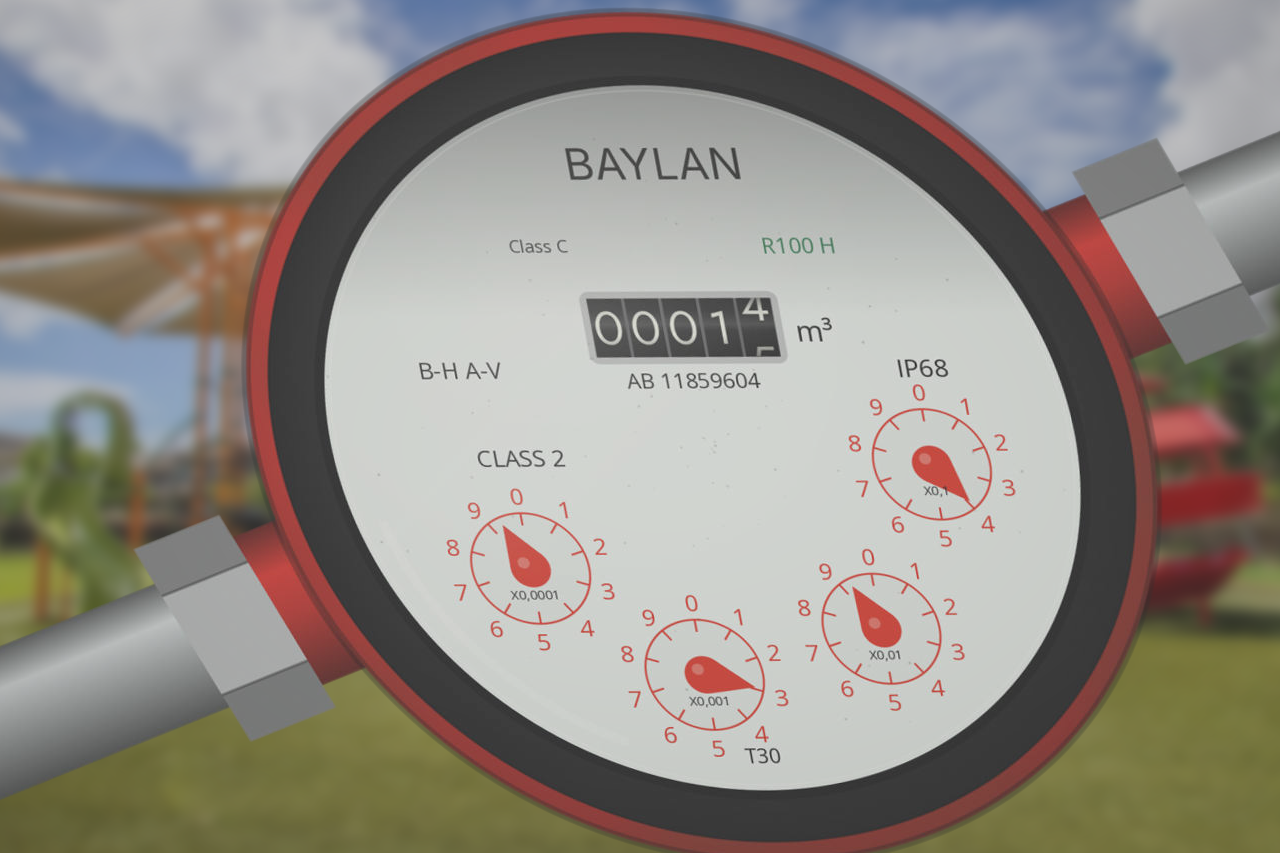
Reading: m³ 14.3929
